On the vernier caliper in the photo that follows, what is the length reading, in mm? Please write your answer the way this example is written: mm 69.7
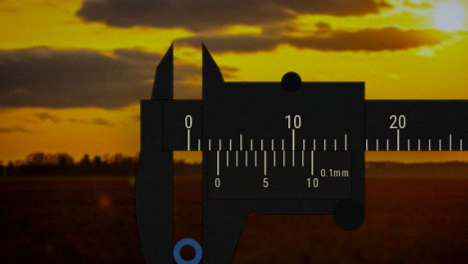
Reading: mm 2.8
